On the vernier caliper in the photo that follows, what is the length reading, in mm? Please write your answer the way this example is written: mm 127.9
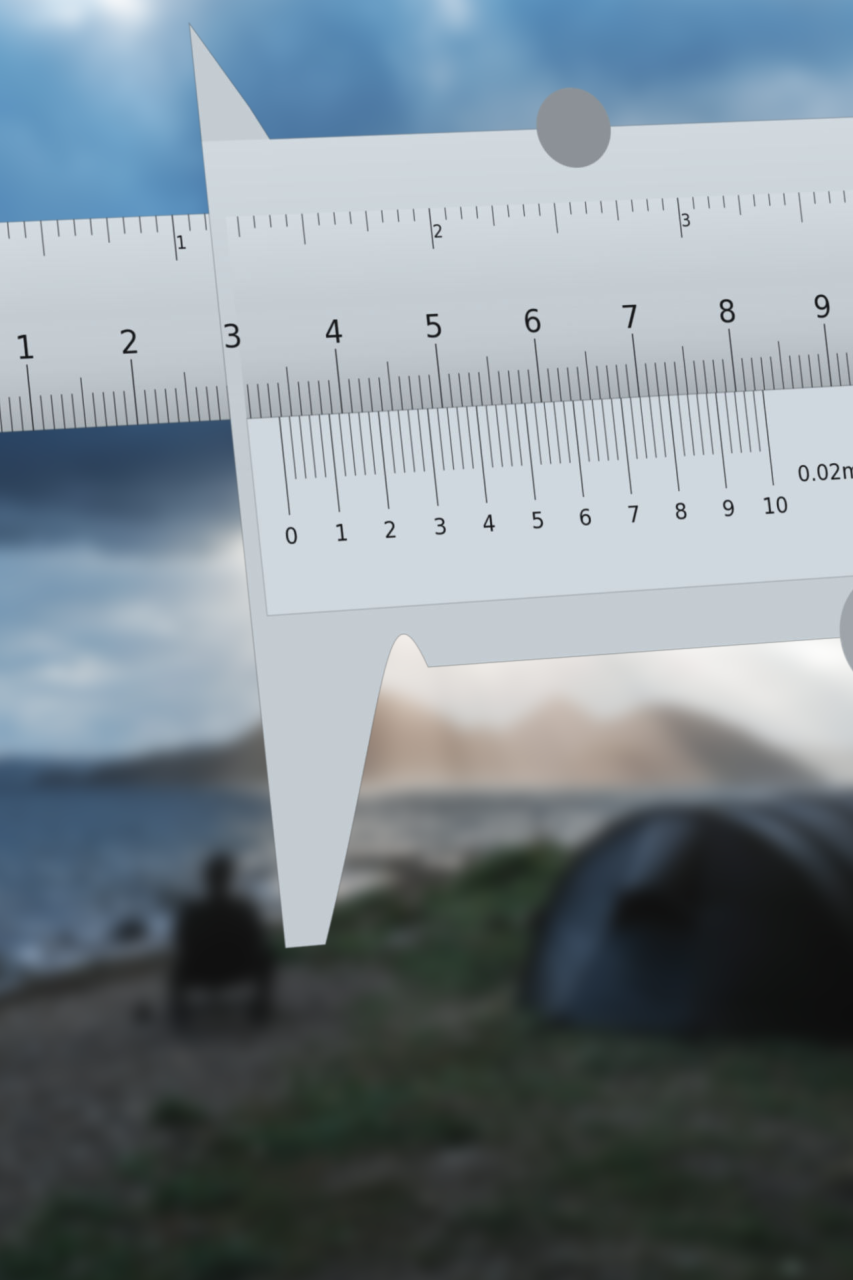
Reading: mm 33.8
